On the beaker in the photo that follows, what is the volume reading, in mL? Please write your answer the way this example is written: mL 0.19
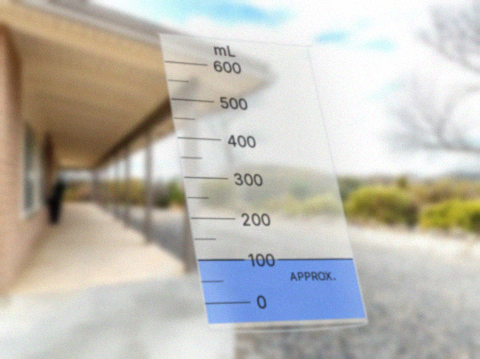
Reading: mL 100
